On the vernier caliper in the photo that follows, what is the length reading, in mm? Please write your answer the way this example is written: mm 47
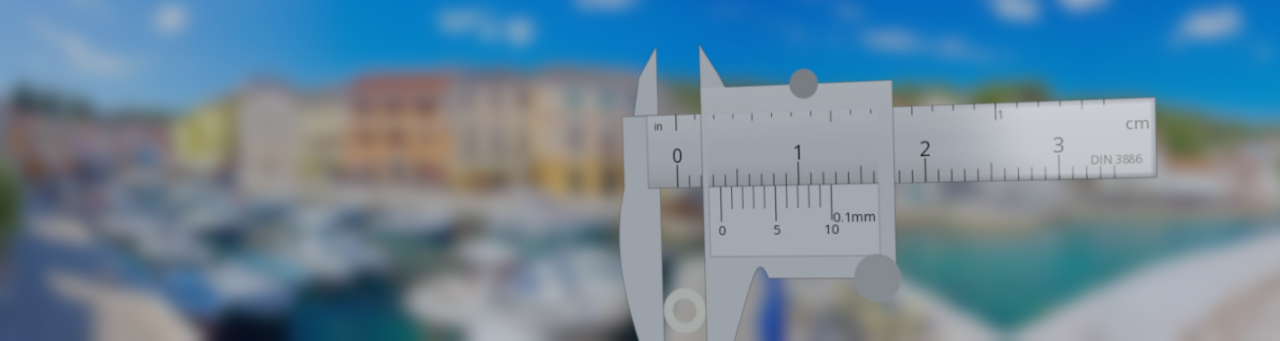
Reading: mm 3.6
